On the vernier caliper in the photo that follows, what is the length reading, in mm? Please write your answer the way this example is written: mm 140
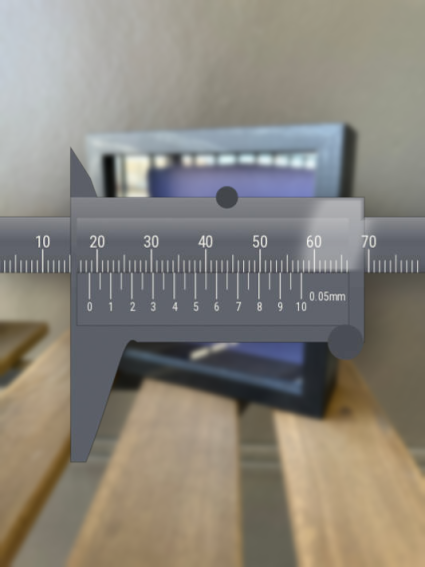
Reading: mm 18.6
